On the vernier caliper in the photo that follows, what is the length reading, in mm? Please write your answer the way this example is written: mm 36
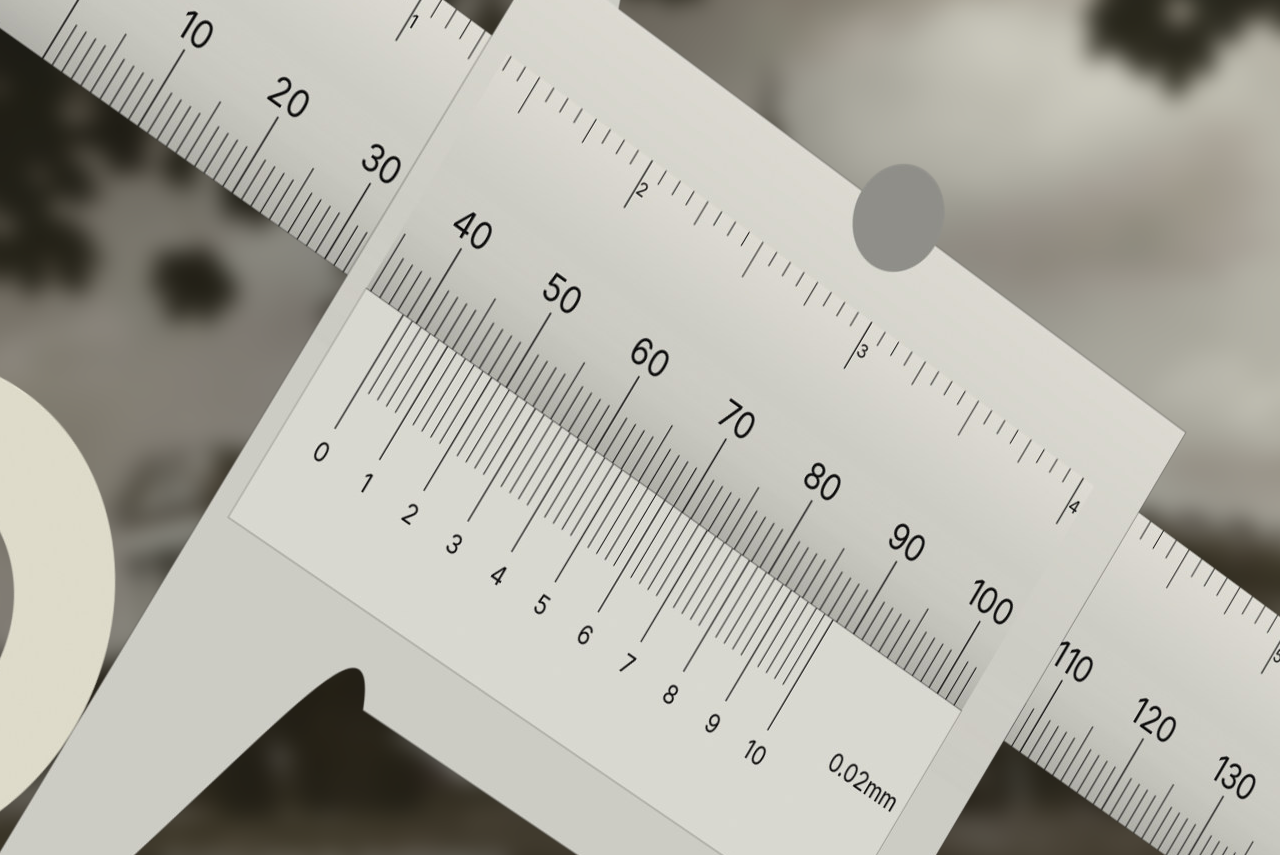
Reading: mm 38.6
